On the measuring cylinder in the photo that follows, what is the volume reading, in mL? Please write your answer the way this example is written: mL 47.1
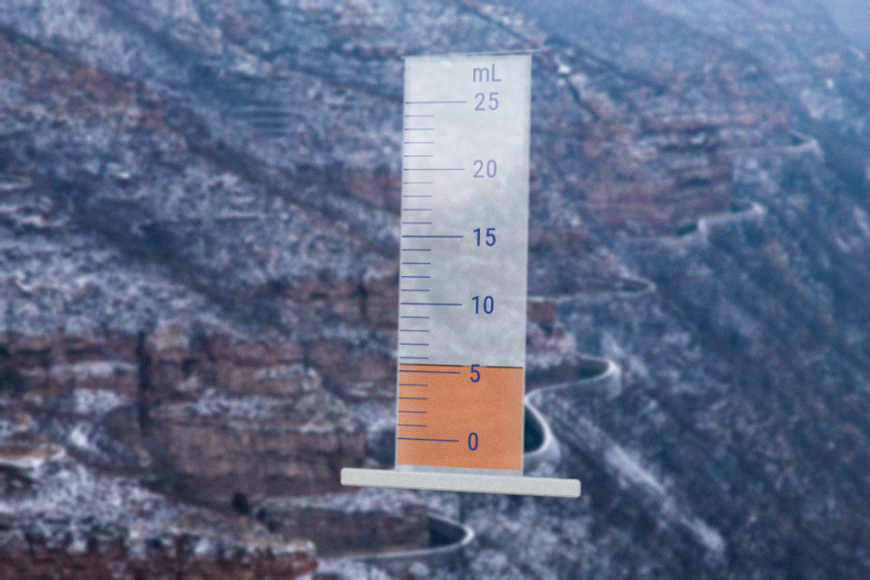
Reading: mL 5.5
